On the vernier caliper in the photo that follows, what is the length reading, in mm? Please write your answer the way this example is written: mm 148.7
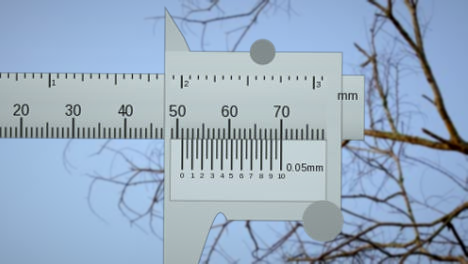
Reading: mm 51.0
